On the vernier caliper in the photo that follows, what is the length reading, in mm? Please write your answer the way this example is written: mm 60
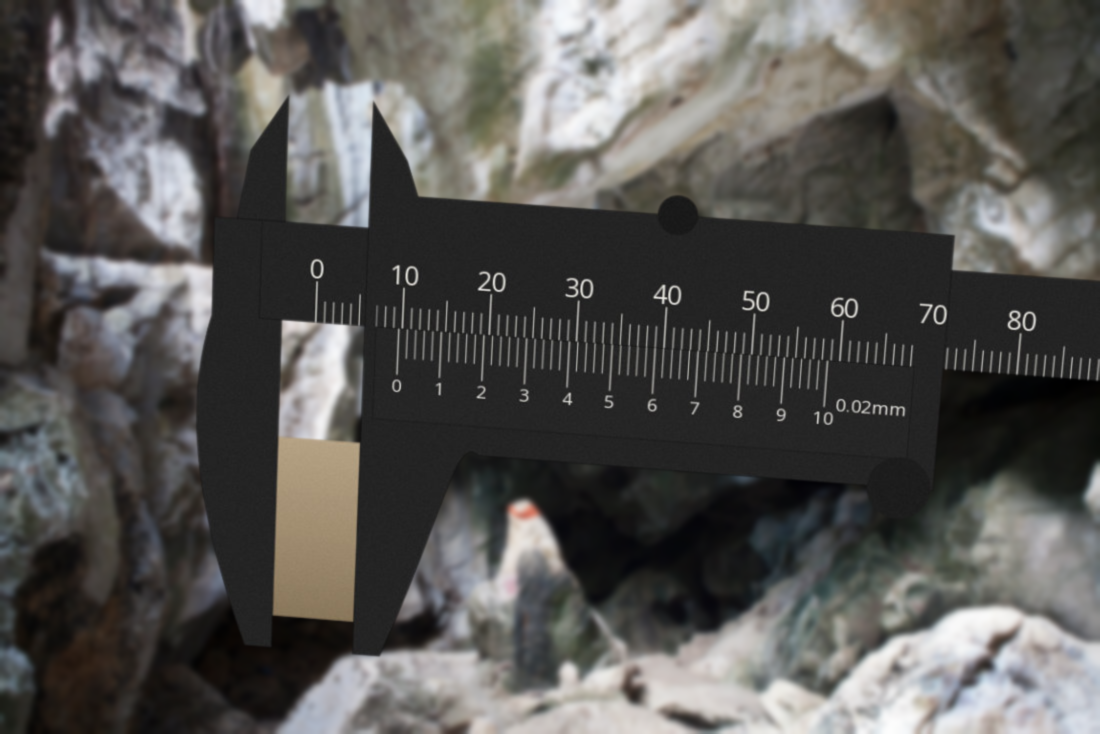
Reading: mm 9.6
